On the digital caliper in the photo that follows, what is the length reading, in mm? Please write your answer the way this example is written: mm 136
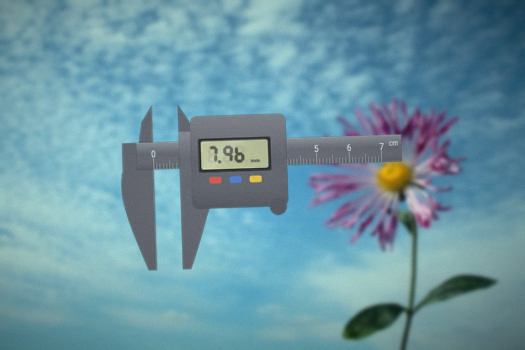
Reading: mm 7.96
